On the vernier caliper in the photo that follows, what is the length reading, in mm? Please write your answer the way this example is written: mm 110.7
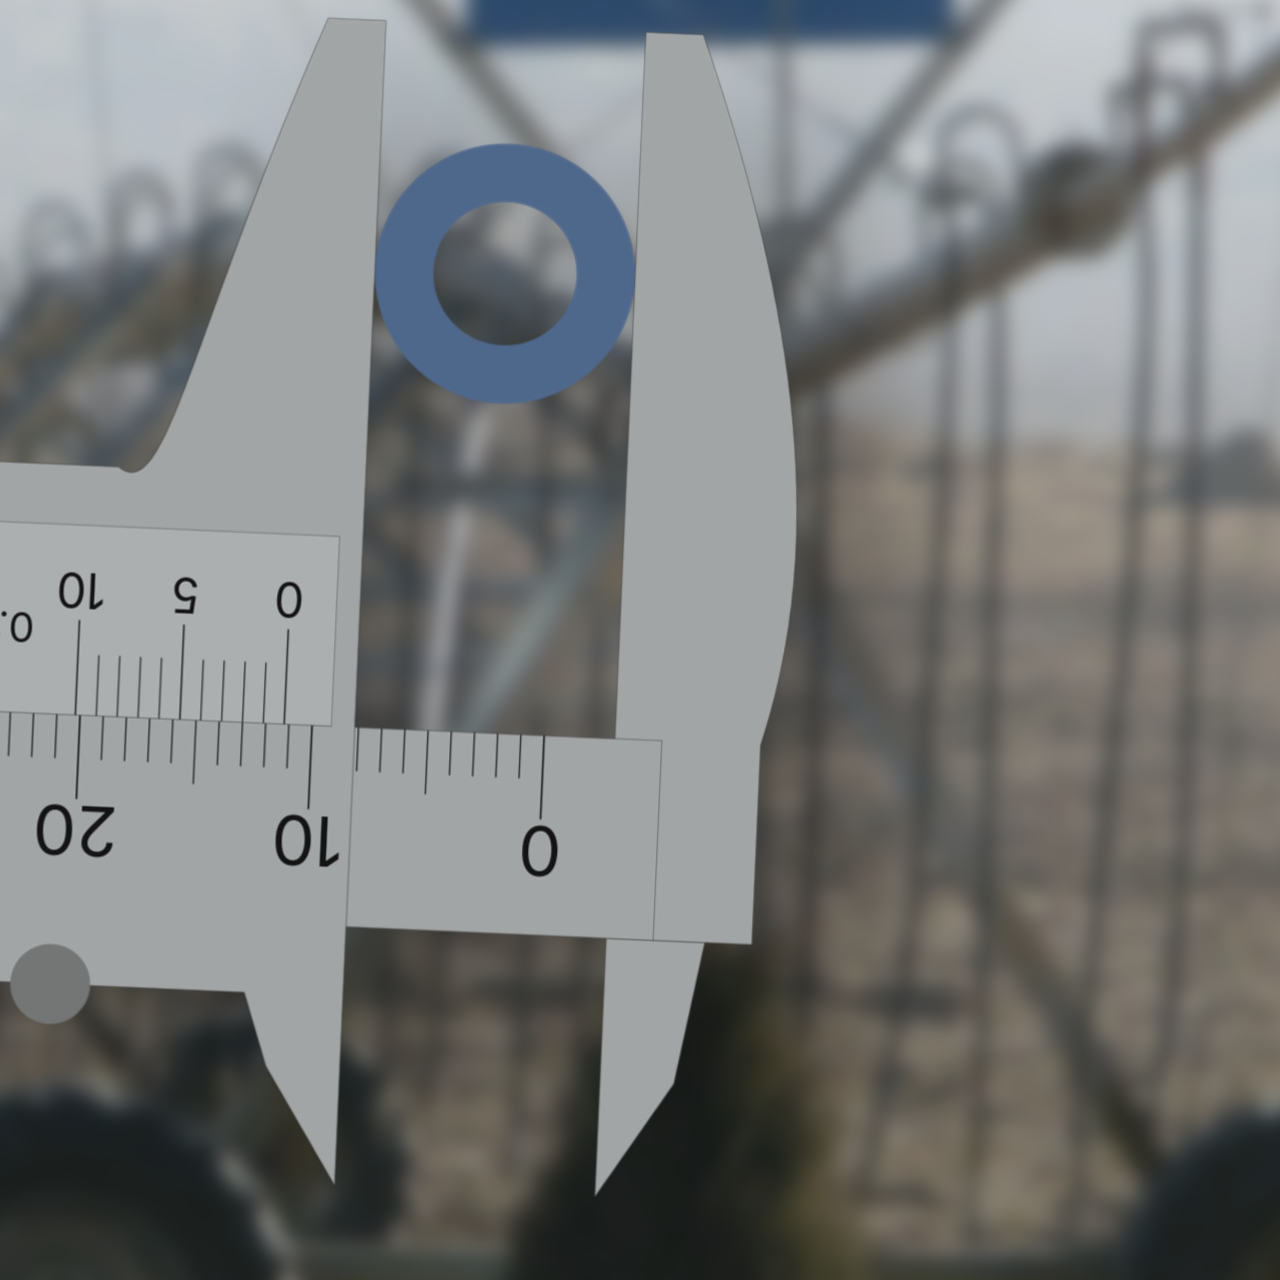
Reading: mm 11.2
